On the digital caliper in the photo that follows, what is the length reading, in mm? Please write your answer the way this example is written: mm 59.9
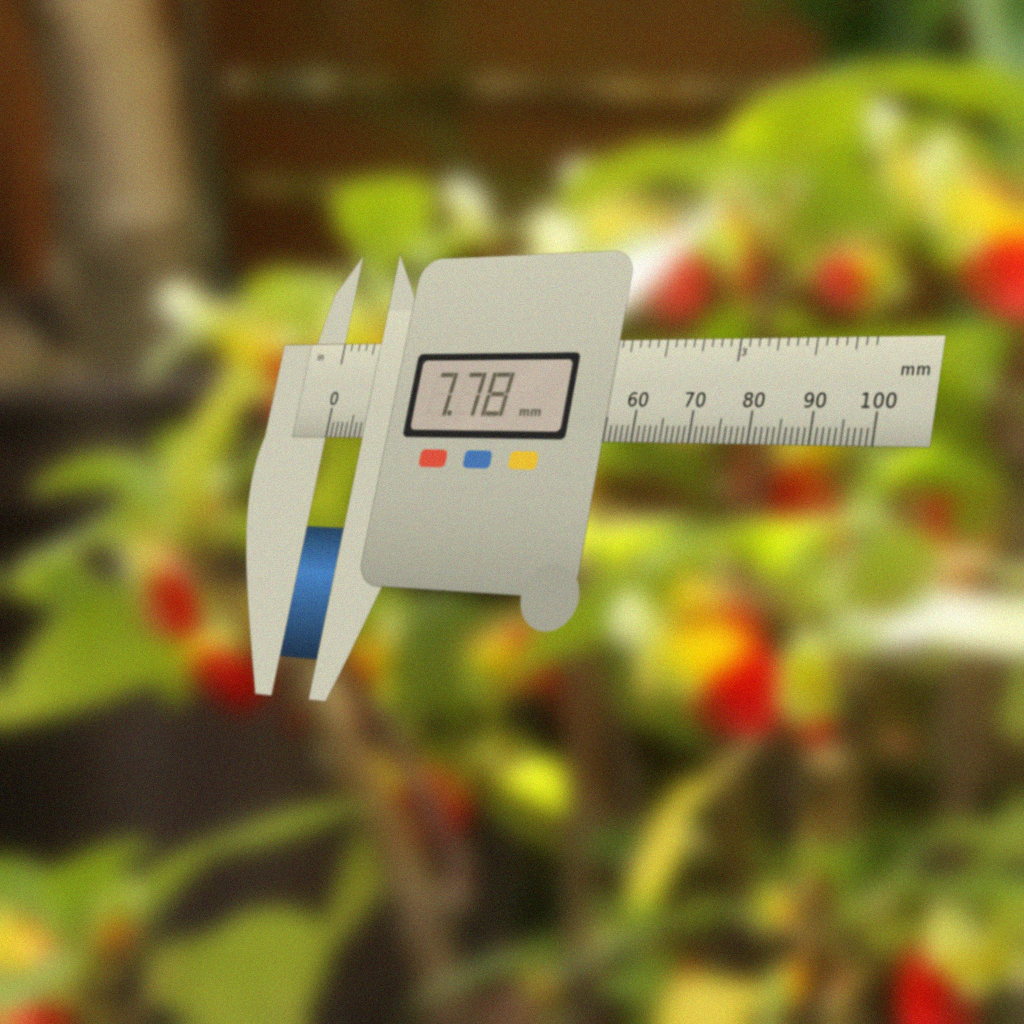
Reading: mm 7.78
